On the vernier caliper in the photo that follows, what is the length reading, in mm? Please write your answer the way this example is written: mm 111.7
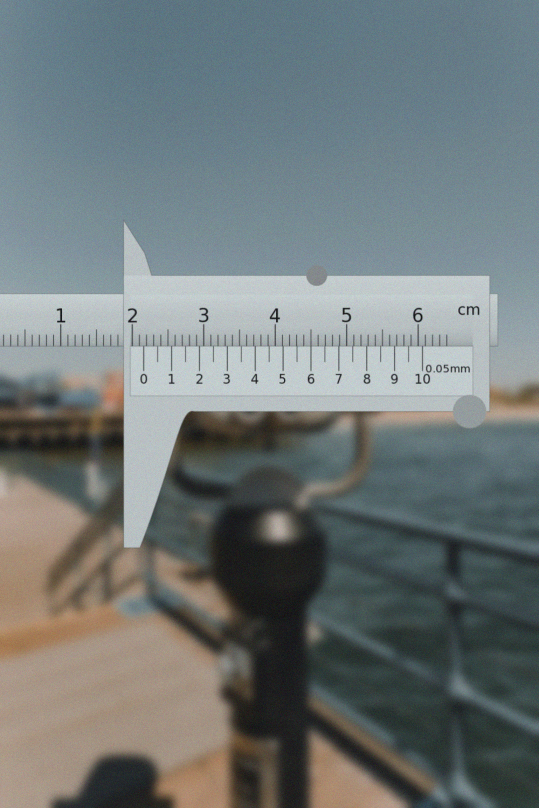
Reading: mm 21.6
